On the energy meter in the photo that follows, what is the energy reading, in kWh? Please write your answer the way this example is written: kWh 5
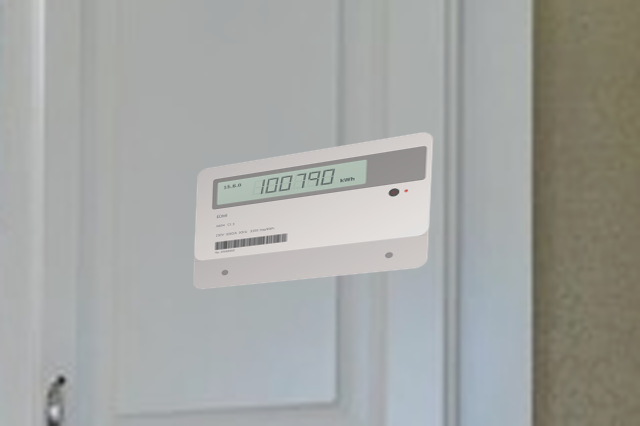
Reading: kWh 100790
